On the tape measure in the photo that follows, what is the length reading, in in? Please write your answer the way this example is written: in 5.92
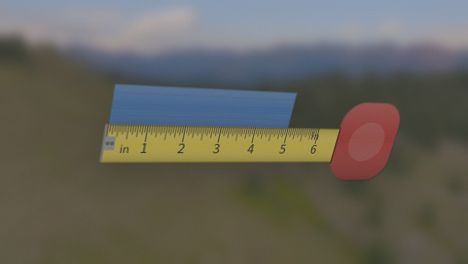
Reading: in 5
